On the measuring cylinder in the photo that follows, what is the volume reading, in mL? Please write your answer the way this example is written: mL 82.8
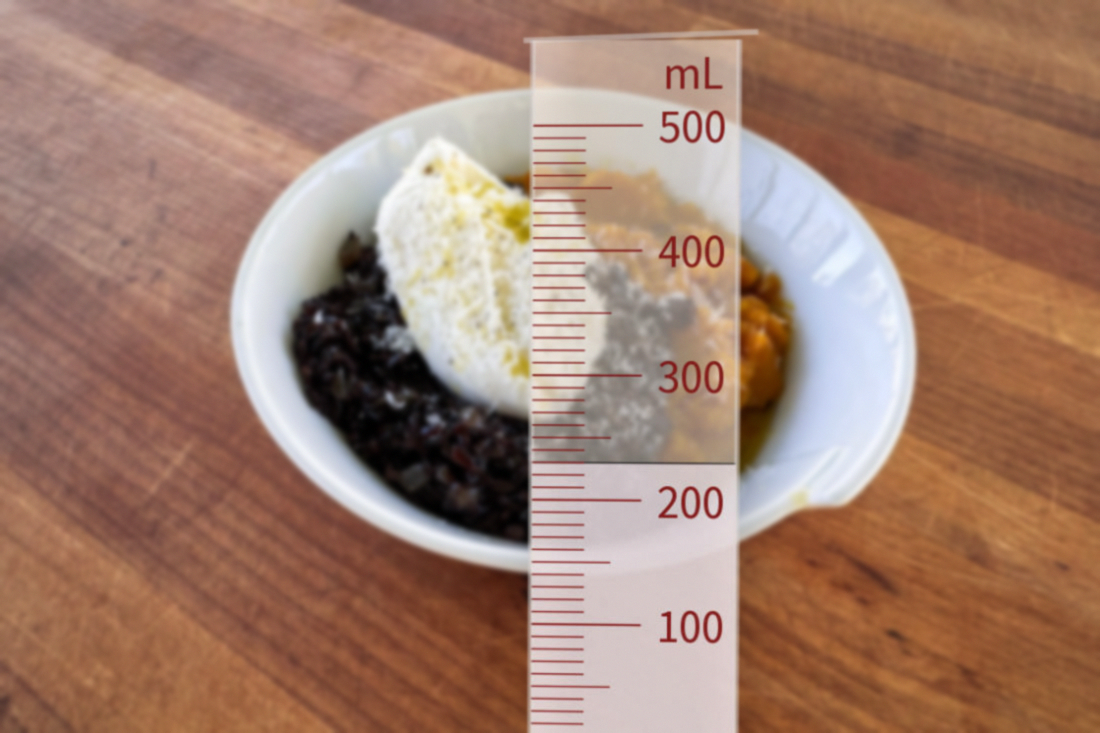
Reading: mL 230
